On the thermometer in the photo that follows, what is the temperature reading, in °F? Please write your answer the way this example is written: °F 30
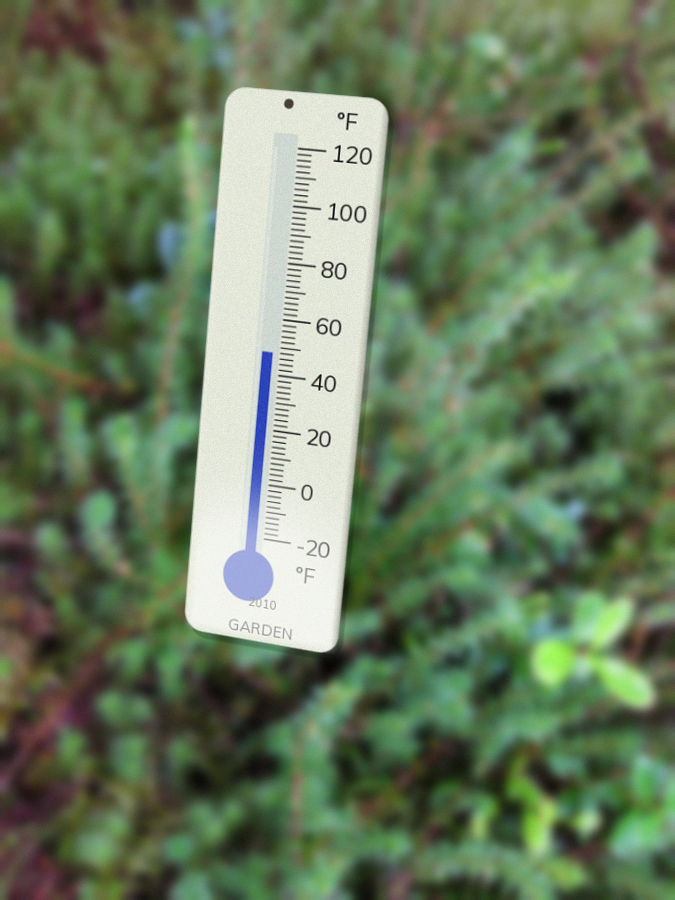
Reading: °F 48
